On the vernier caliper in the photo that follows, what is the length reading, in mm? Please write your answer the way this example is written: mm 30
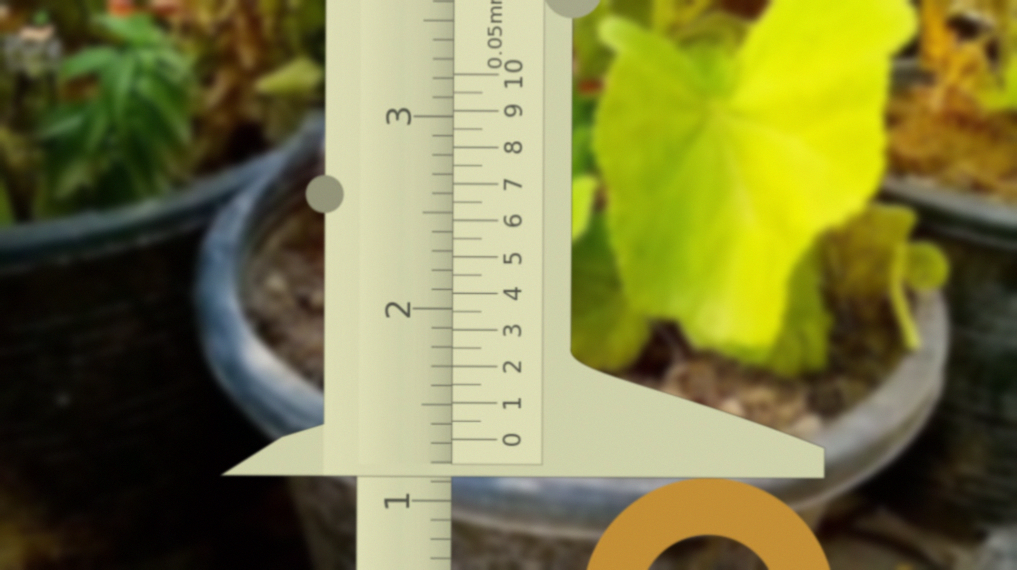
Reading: mm 13.2
